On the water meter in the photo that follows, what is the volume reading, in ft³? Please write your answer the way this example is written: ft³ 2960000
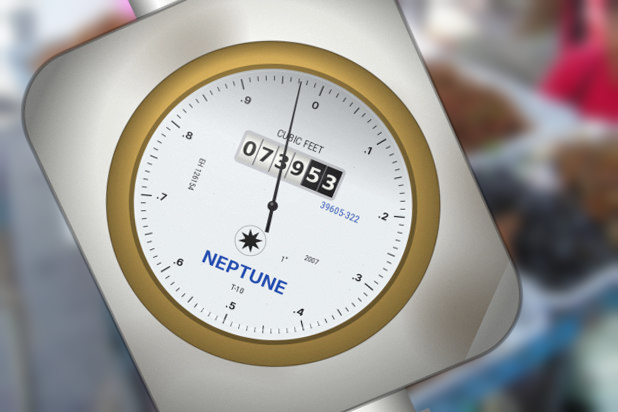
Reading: ft³ 73952.97
